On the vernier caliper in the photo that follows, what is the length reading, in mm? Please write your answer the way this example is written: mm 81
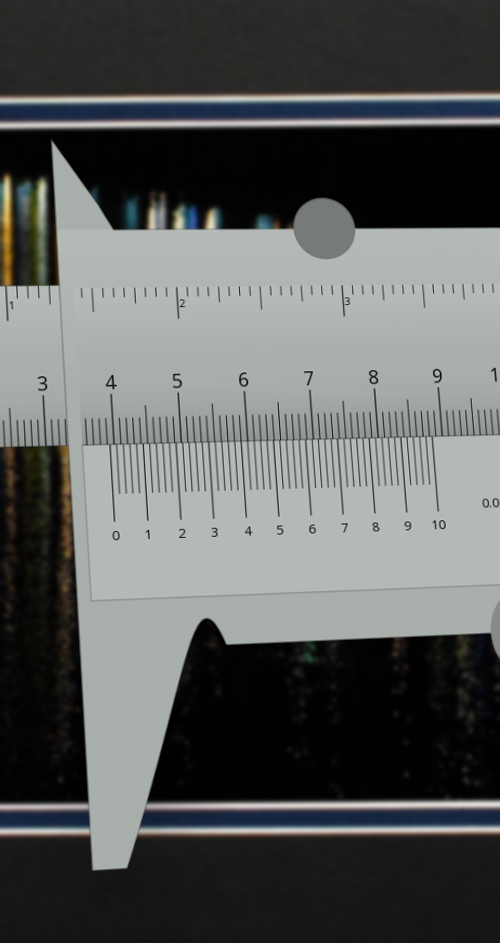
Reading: mm 39.4
